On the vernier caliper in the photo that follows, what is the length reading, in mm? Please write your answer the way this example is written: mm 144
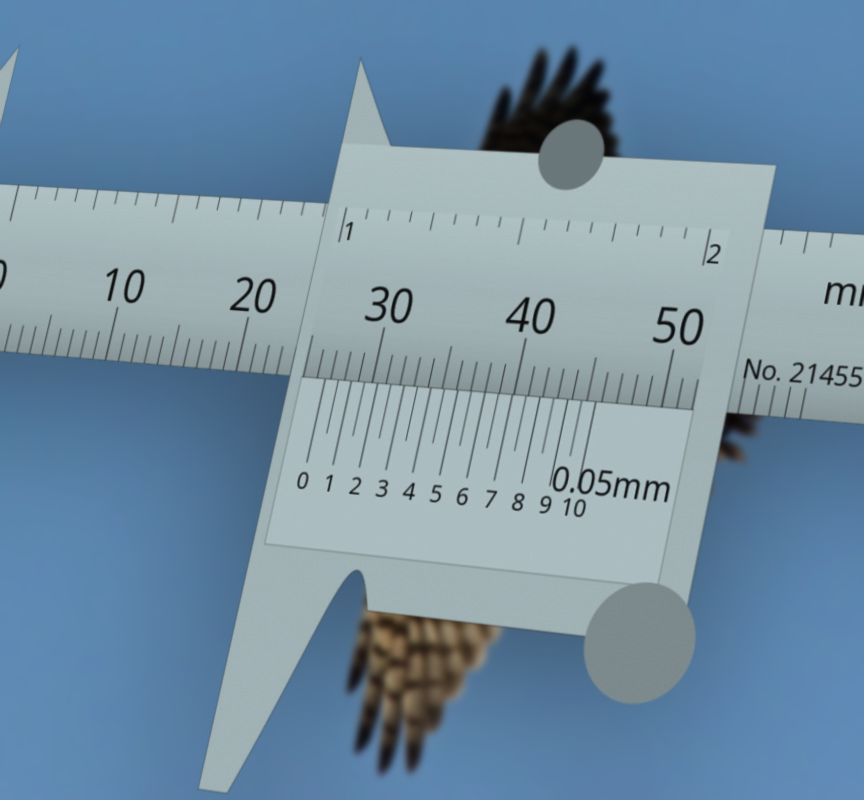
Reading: mm 26.6
